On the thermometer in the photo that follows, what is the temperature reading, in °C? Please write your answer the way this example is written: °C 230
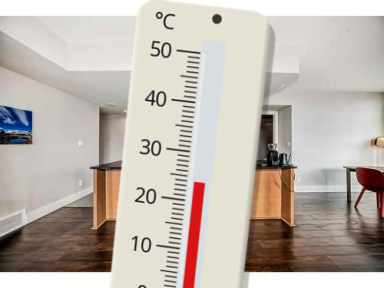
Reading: °C 24
